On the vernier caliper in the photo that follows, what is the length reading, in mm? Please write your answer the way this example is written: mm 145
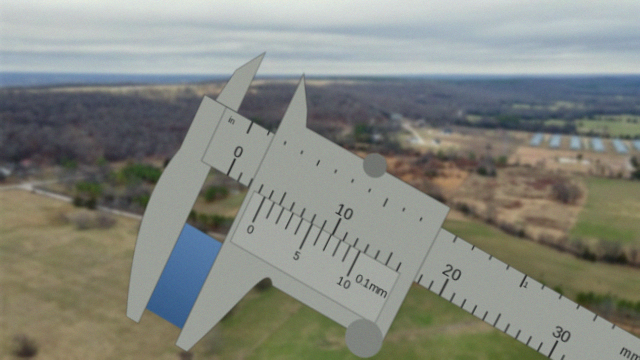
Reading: mm 3.6
